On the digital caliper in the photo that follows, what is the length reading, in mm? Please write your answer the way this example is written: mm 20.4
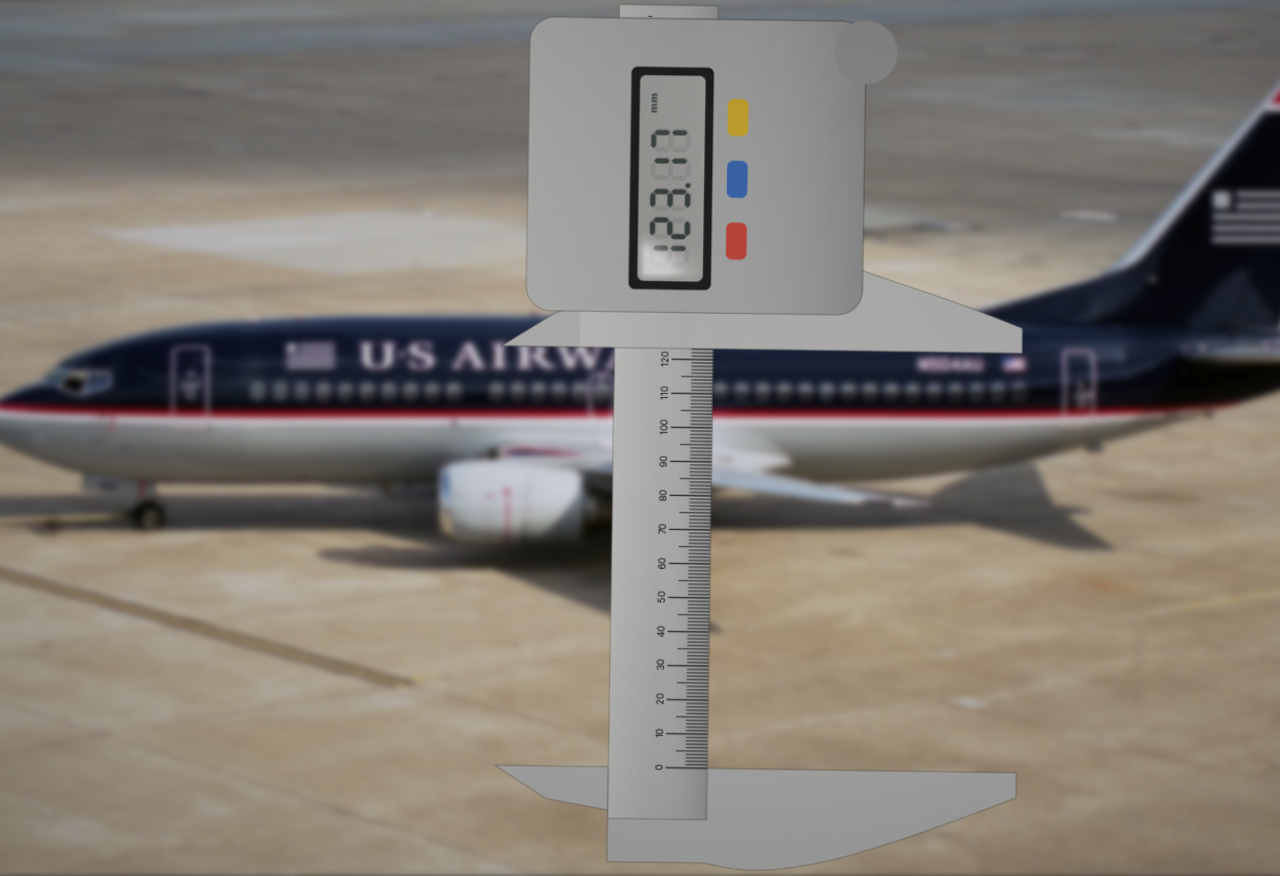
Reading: mm 123.17
